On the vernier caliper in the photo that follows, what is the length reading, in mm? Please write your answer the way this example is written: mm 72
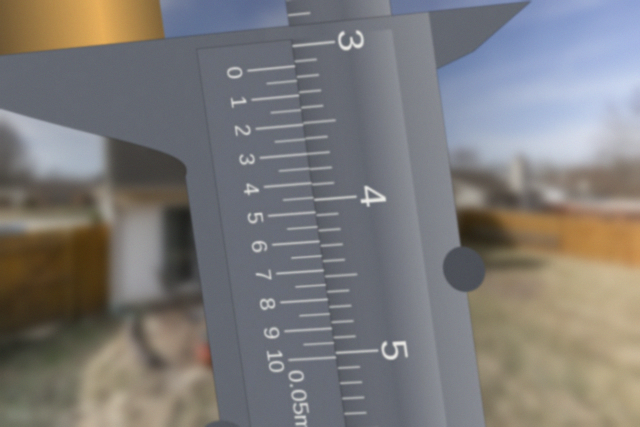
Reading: mm 31.3
